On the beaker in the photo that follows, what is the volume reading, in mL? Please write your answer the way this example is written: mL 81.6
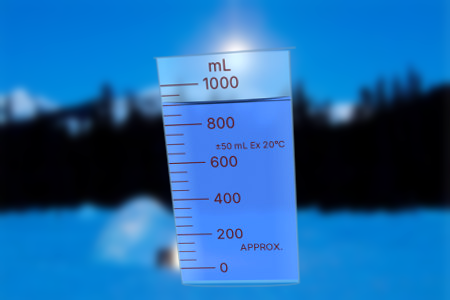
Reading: mL 900
